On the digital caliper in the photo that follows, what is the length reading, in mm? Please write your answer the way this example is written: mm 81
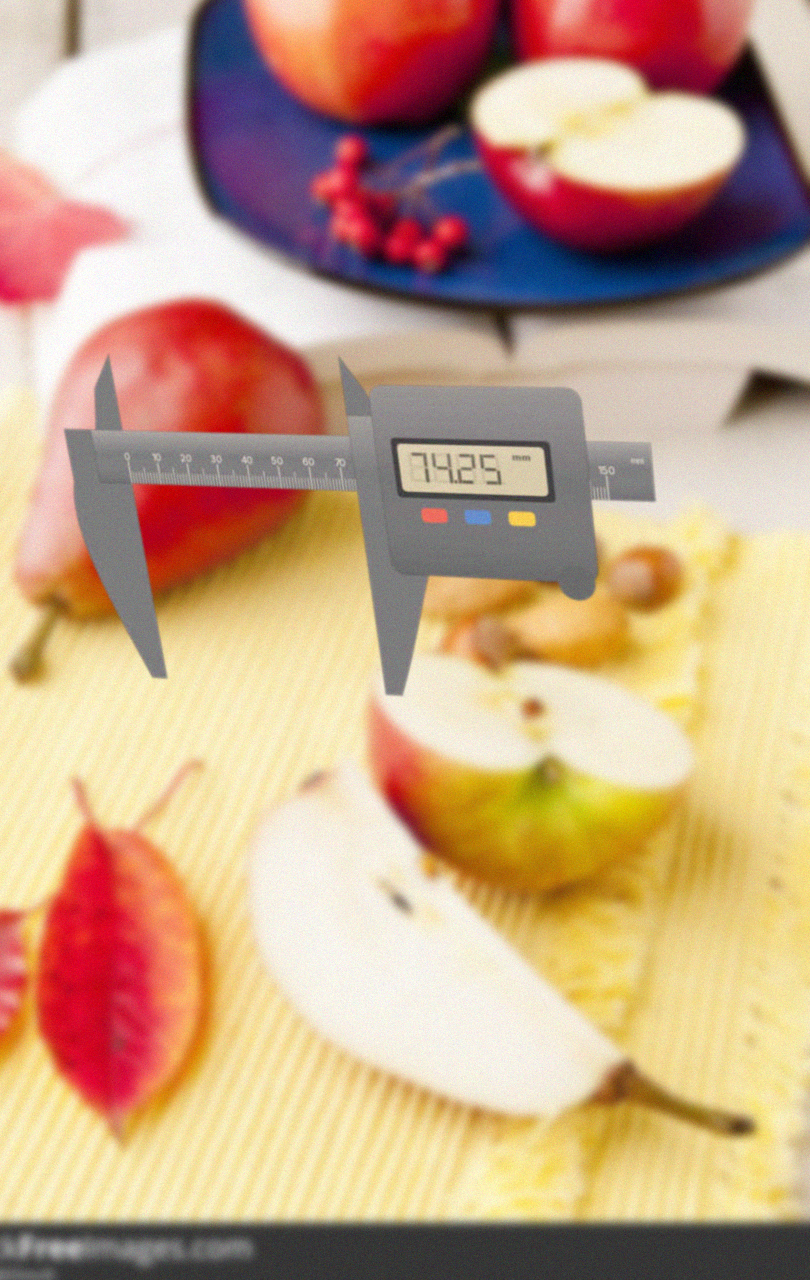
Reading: mm 74.25
